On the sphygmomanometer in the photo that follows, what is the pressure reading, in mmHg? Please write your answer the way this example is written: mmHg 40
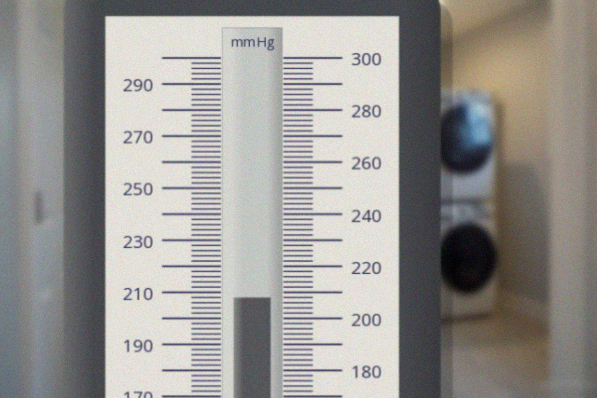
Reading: mmHg 208
